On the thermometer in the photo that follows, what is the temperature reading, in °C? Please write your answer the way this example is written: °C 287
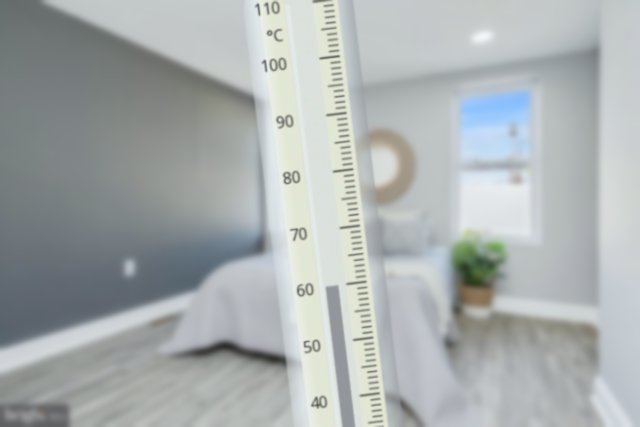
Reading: °C 60
